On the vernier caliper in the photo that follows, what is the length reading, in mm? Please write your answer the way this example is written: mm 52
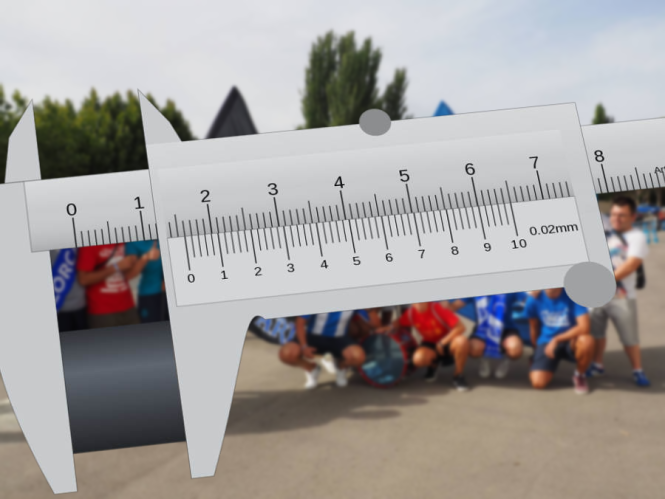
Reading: mm 16.0
